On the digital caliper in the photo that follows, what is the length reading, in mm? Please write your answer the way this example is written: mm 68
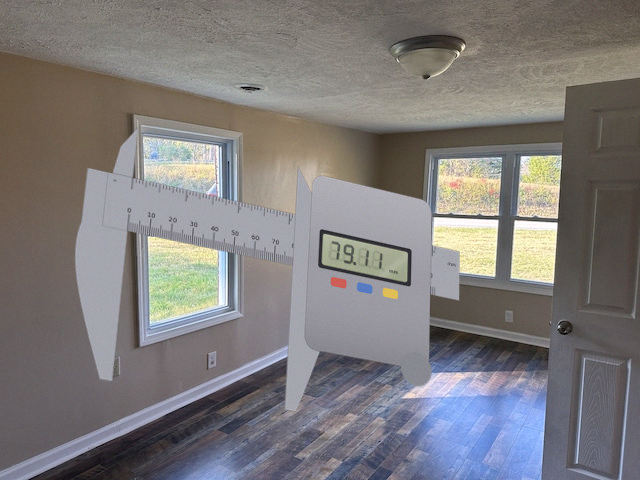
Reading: mm 79.11
